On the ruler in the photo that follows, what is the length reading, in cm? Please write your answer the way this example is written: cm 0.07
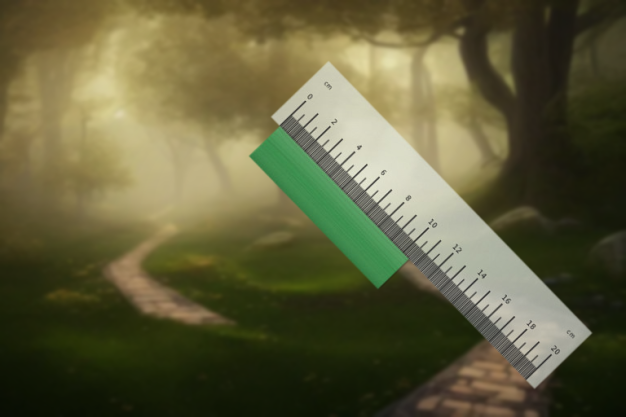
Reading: cm 10.5
